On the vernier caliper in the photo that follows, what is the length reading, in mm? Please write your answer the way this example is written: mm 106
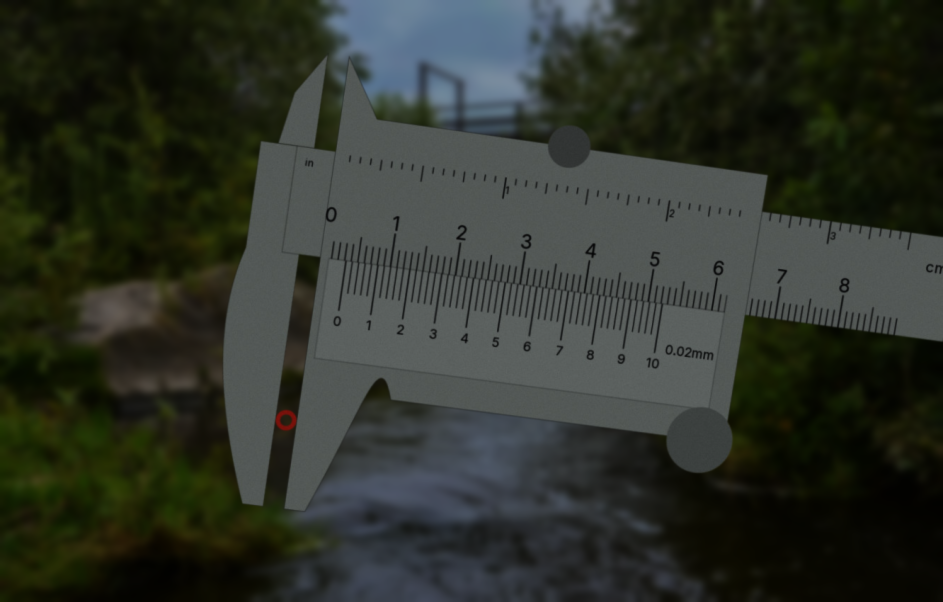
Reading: mm 3.2
